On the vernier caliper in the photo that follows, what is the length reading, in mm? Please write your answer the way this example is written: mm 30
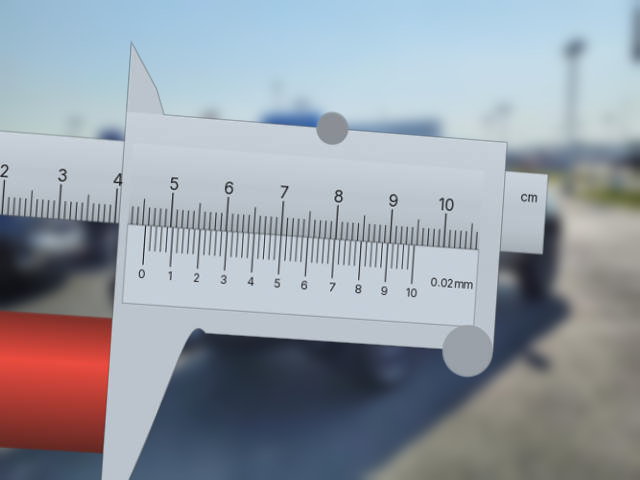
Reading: mm 45.5
